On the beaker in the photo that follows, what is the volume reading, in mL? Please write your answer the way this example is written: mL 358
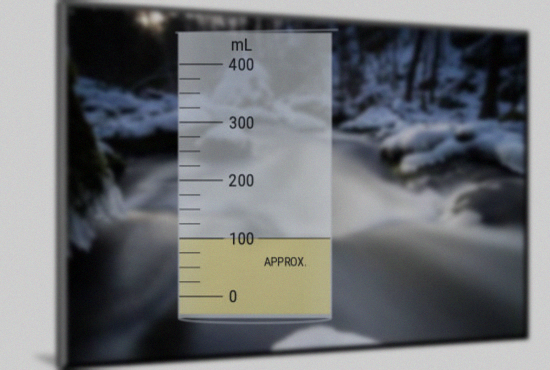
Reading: mL 100
